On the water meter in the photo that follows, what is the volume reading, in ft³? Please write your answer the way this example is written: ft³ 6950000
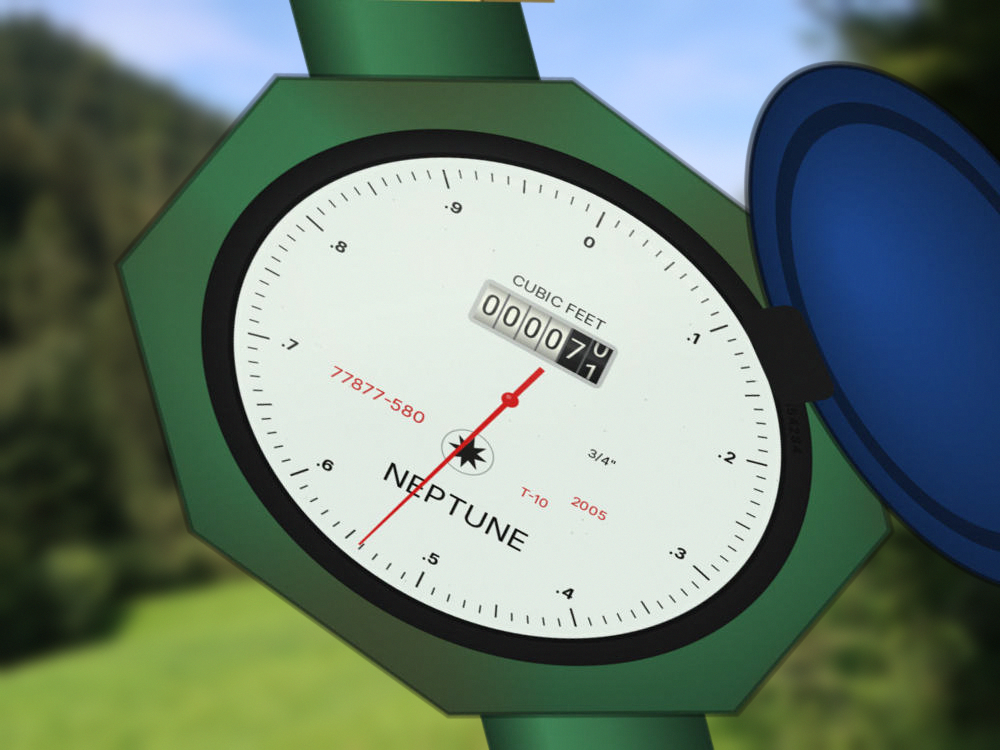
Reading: ft³ 70.54
